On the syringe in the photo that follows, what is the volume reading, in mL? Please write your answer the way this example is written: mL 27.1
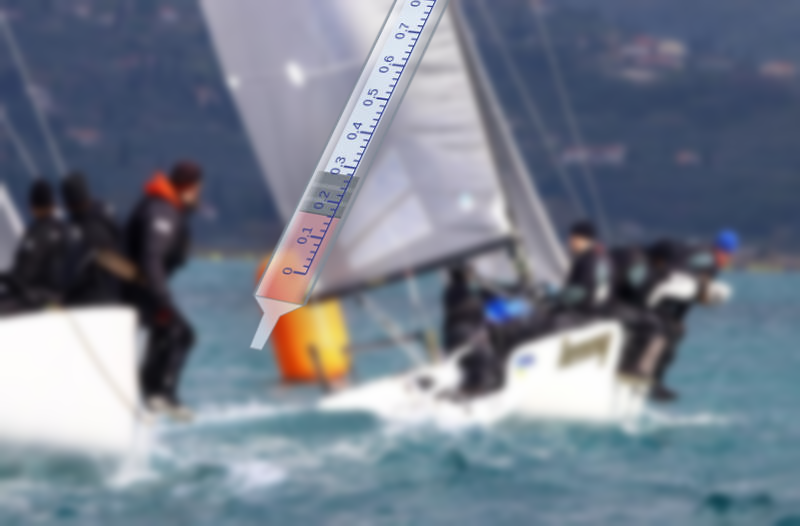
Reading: mL 0.16
